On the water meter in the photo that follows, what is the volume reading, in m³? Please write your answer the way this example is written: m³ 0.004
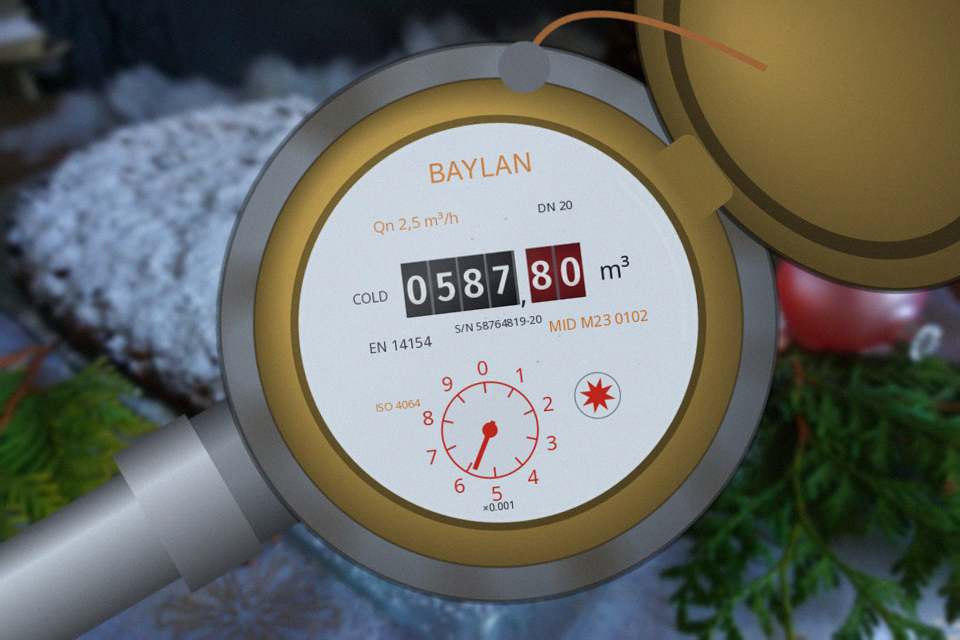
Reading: m³ 587.805
